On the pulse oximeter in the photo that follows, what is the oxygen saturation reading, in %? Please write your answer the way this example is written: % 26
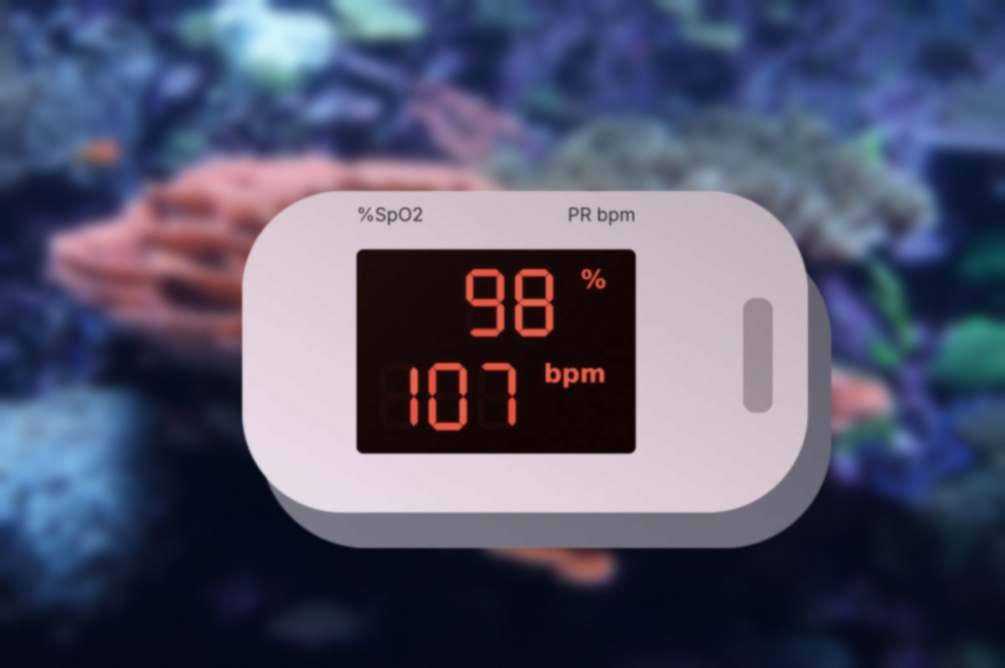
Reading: % 98
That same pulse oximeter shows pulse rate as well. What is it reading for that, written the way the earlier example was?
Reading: bpm 107
